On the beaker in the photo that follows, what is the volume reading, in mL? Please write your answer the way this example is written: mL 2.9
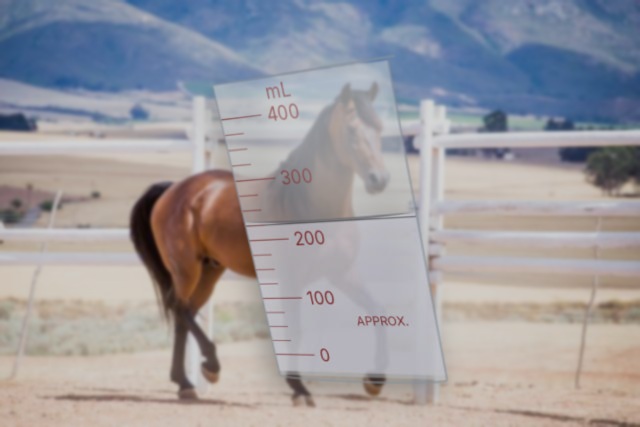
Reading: mL 225
